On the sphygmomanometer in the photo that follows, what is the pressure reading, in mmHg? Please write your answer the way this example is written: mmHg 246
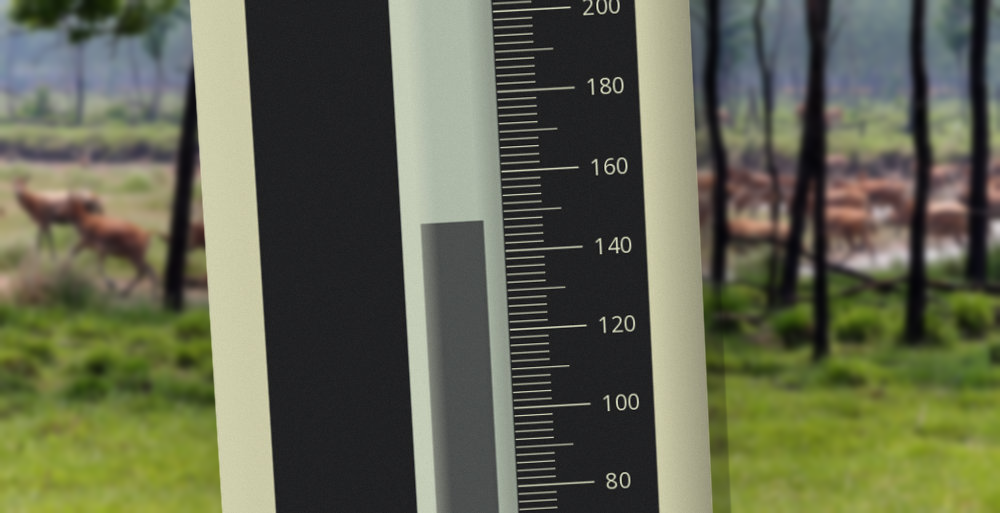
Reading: mmHg 148
